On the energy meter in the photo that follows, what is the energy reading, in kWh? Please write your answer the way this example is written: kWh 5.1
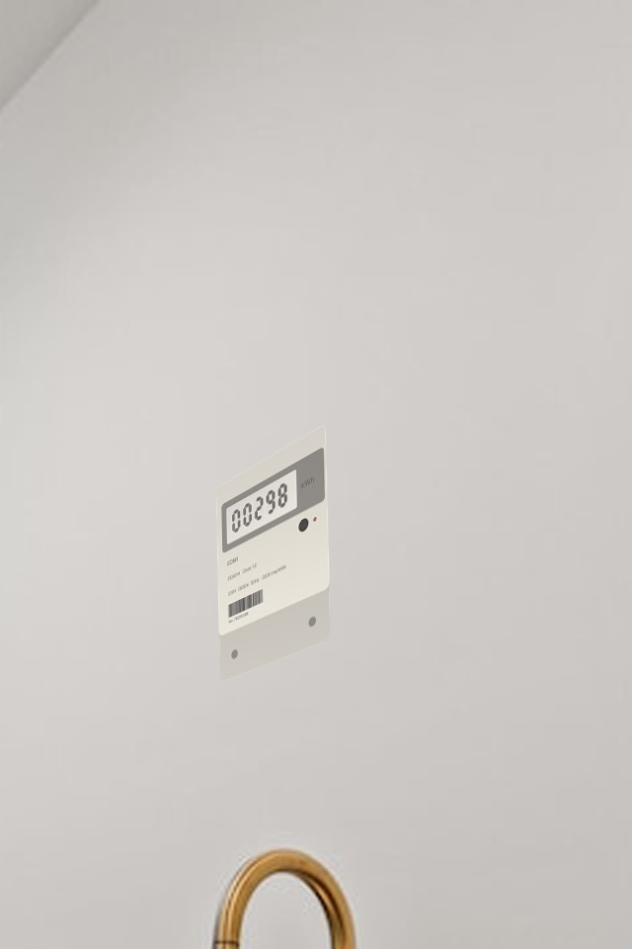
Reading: kWh 298
